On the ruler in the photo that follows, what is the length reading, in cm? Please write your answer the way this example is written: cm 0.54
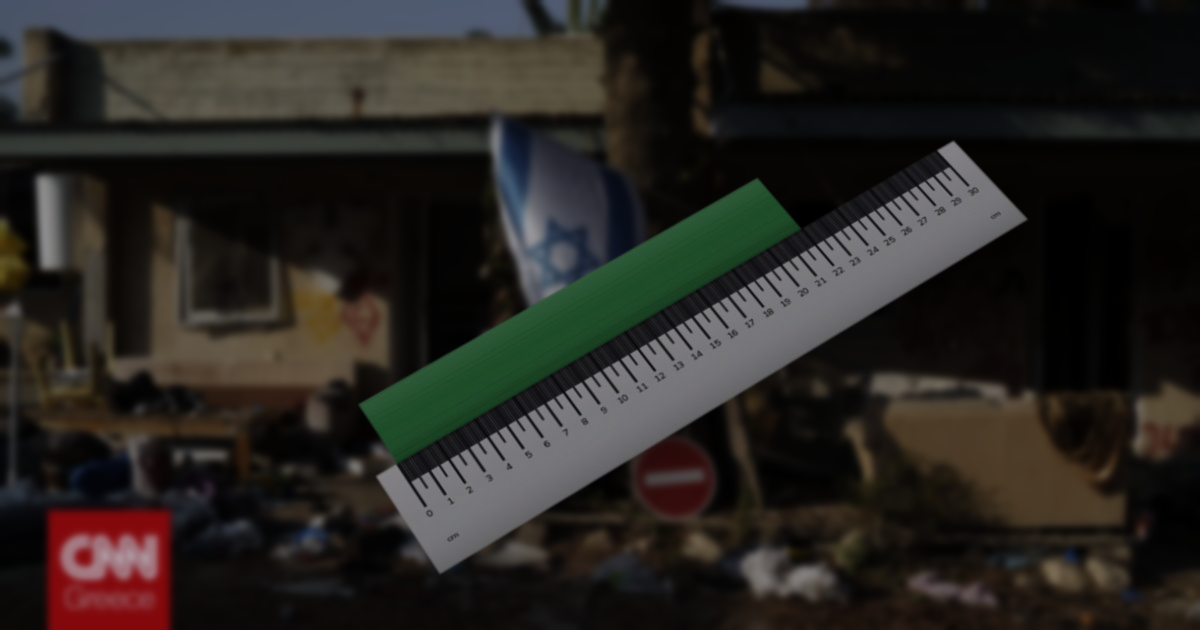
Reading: cm 22
